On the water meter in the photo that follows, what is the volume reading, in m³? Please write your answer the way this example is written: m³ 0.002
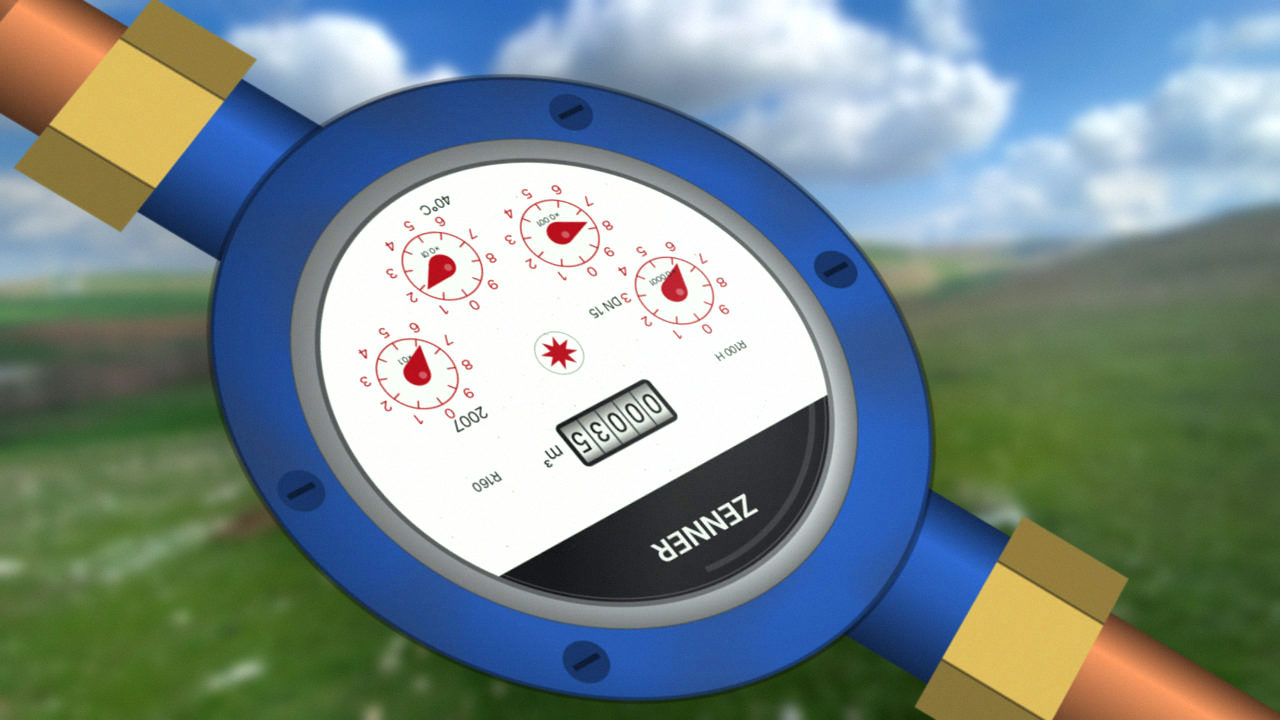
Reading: m³ 35.6176
